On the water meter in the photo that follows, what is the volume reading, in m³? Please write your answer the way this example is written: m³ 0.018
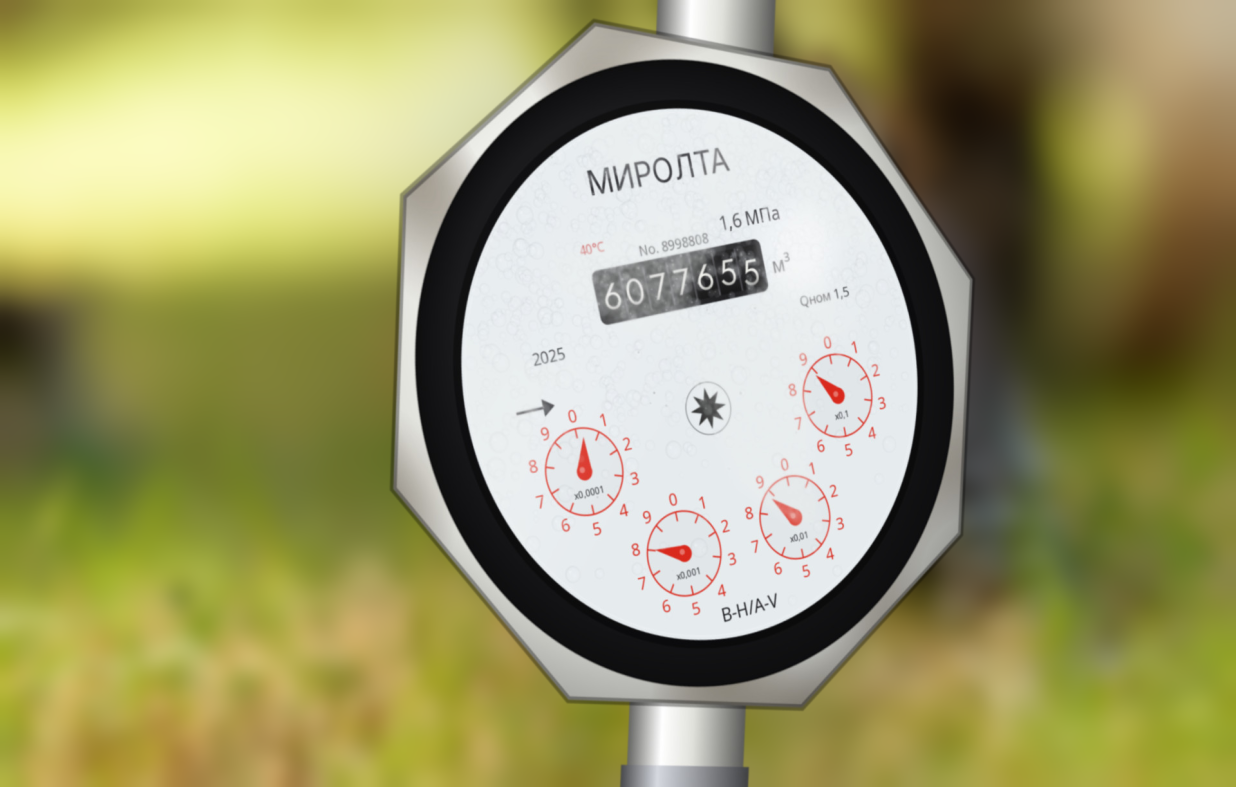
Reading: m³ 6077654.8880
